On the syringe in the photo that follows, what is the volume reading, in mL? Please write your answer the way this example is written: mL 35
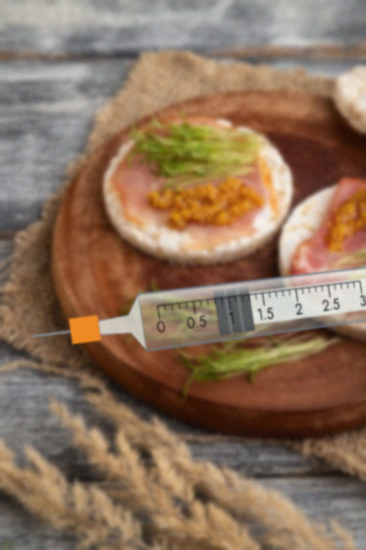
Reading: mL 0.8
